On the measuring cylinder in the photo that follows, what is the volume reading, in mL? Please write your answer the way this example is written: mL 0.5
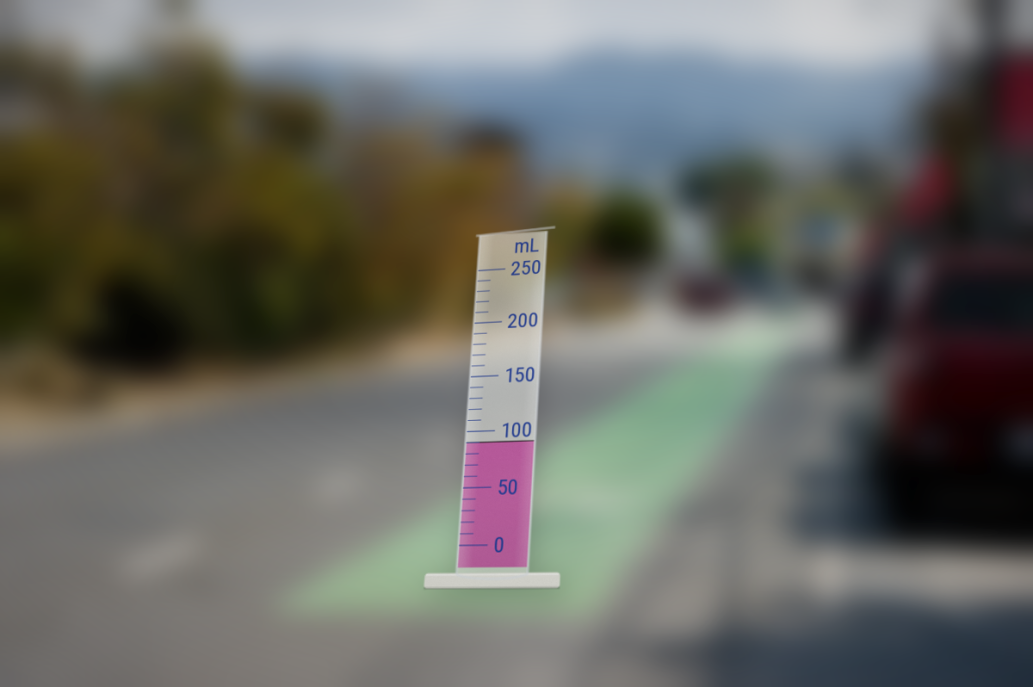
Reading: mL 90
